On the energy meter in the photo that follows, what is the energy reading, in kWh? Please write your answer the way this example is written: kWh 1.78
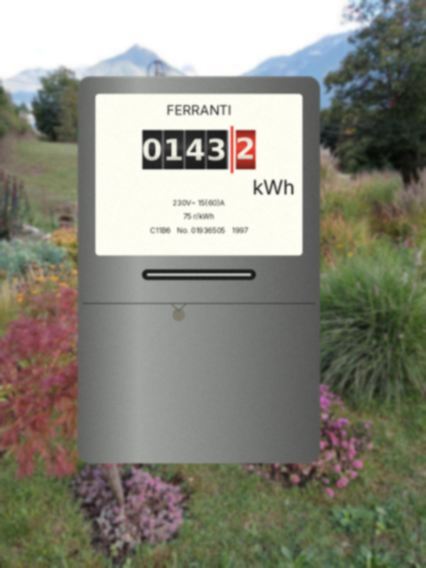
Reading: kWh 143.2
